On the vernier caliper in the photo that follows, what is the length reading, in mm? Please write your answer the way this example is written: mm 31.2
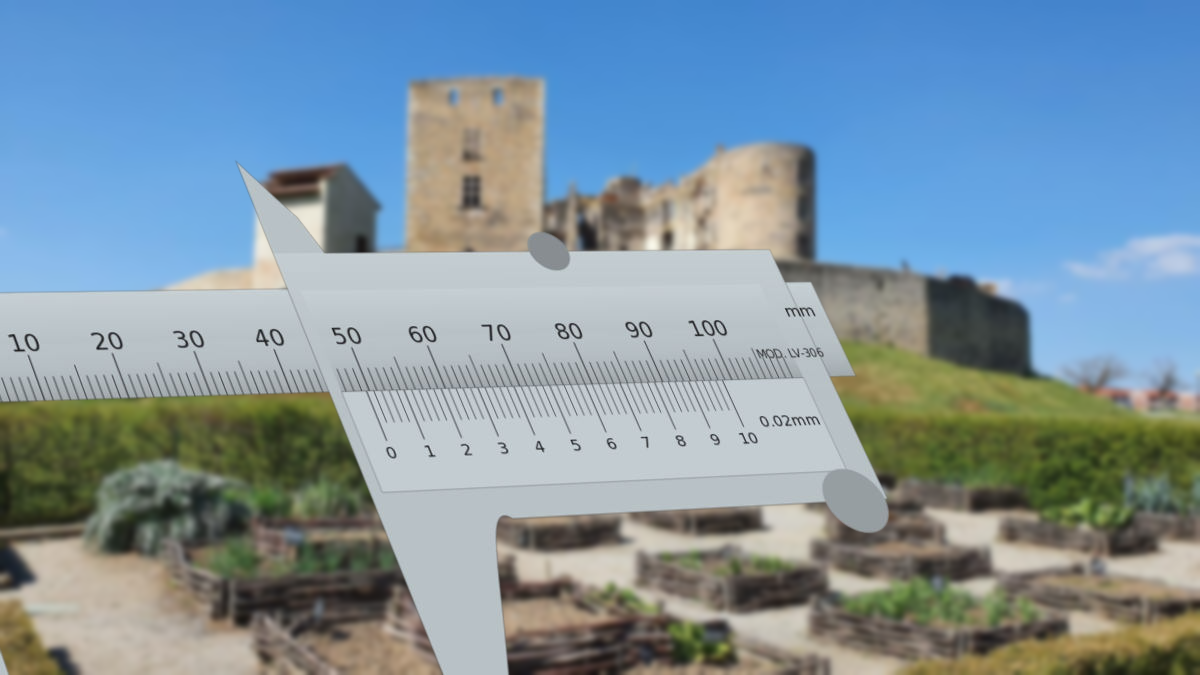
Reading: mm 49.6
